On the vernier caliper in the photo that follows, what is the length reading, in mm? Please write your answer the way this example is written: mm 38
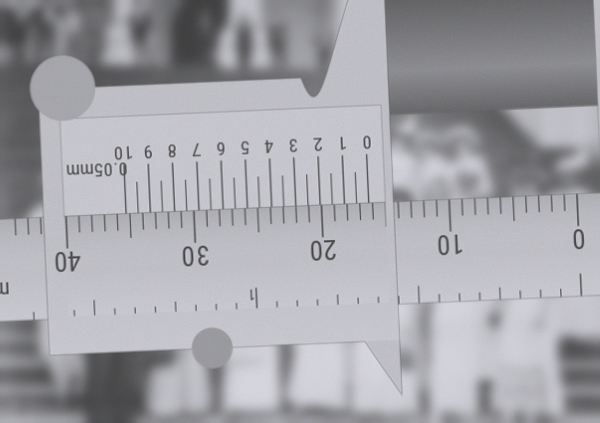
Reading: mm 16.3
